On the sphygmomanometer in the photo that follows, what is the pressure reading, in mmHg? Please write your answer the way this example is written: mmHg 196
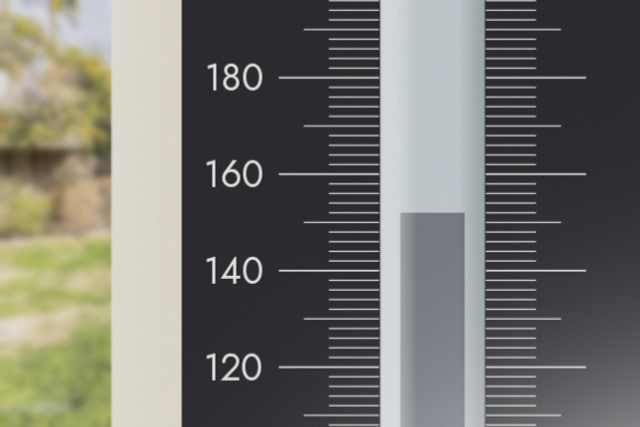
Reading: mmHg 152
